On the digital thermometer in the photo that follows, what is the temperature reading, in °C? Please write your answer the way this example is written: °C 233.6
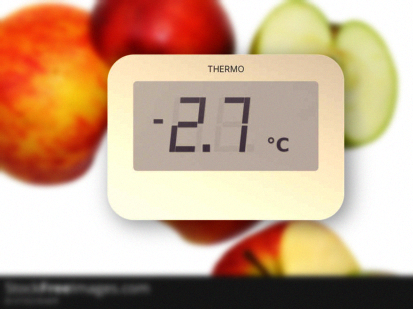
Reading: °C -2.7
